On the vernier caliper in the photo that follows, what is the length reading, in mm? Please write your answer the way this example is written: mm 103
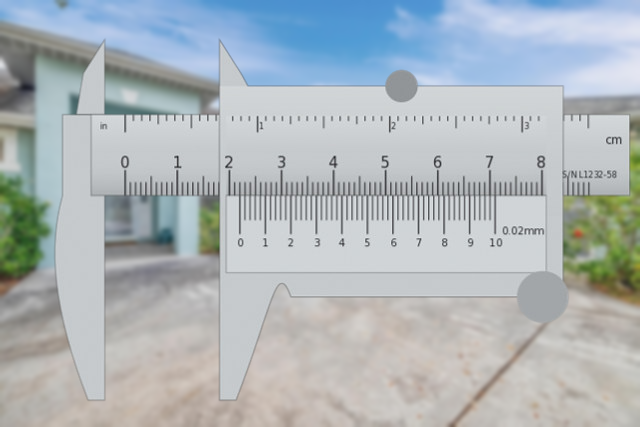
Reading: mm 22.0
